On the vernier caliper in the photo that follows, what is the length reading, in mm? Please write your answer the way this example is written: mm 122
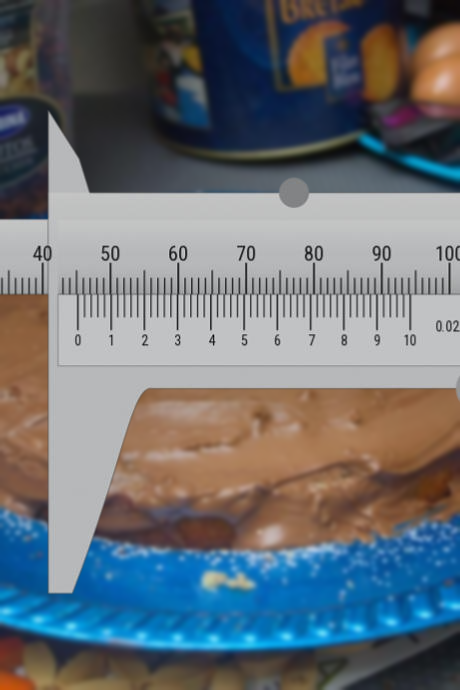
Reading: mm 45.2
